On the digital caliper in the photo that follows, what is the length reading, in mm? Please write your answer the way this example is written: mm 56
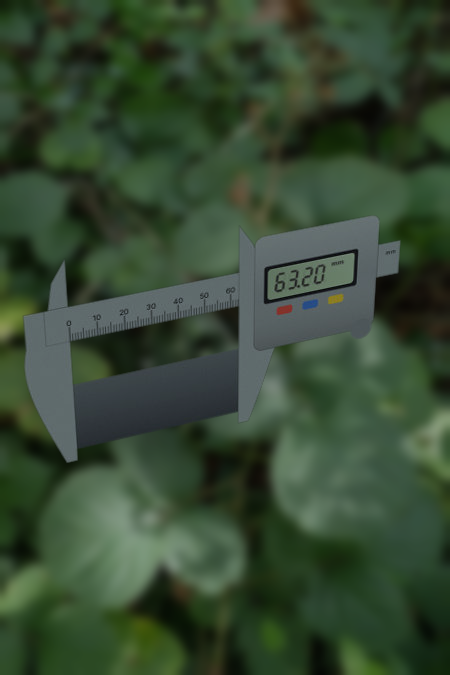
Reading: mm 63.20
